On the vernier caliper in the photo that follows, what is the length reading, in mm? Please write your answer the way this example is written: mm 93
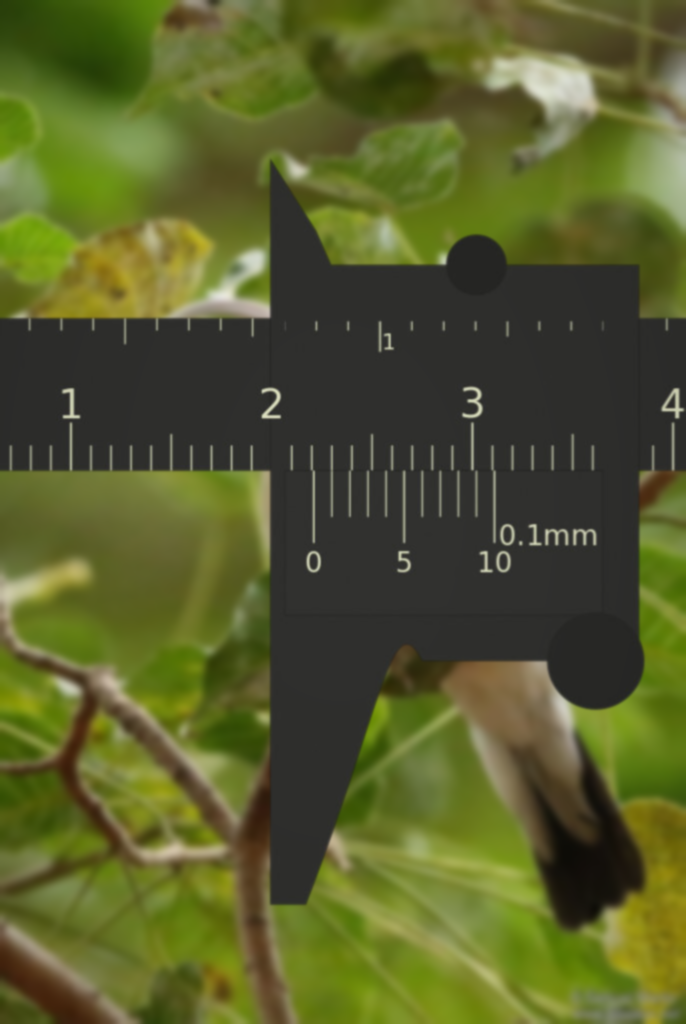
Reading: mm 22.1
